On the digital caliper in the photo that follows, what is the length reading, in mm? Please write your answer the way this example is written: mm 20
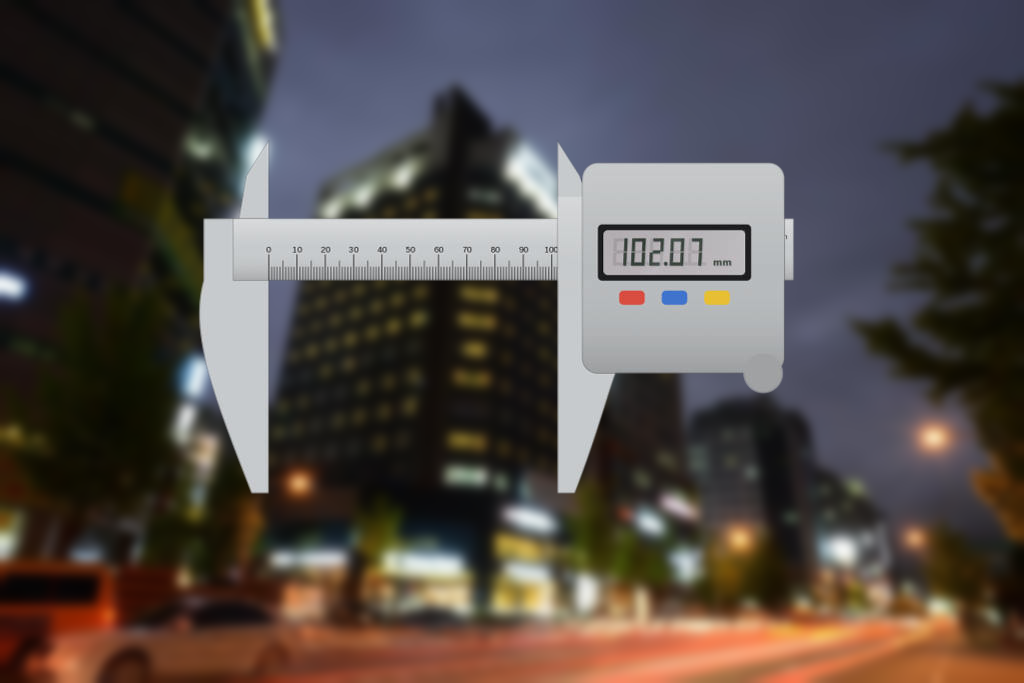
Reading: mm 102.07
